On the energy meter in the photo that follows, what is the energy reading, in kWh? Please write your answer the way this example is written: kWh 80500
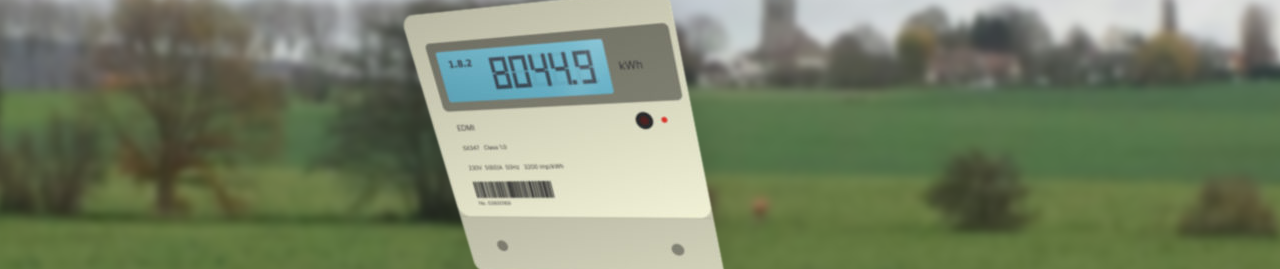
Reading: kWh 8044.9
